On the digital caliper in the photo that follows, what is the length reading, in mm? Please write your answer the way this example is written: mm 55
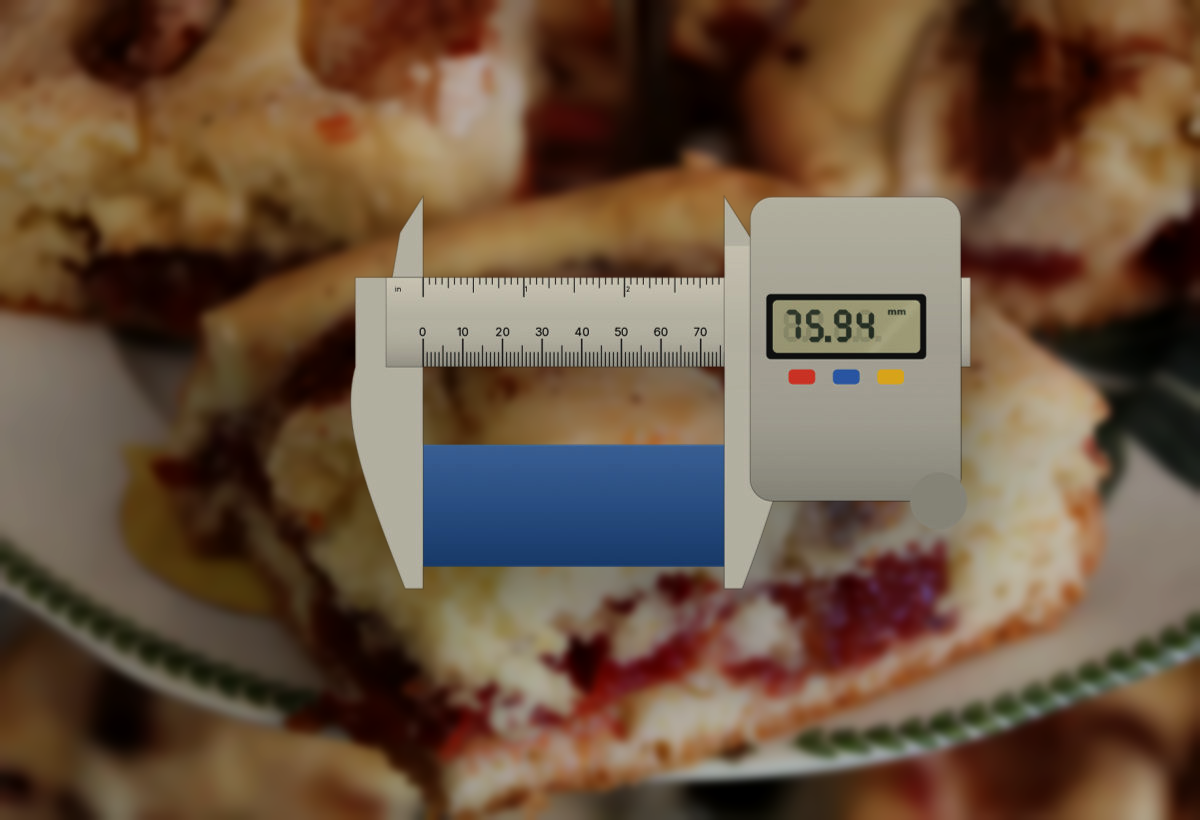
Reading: mm 75.94
